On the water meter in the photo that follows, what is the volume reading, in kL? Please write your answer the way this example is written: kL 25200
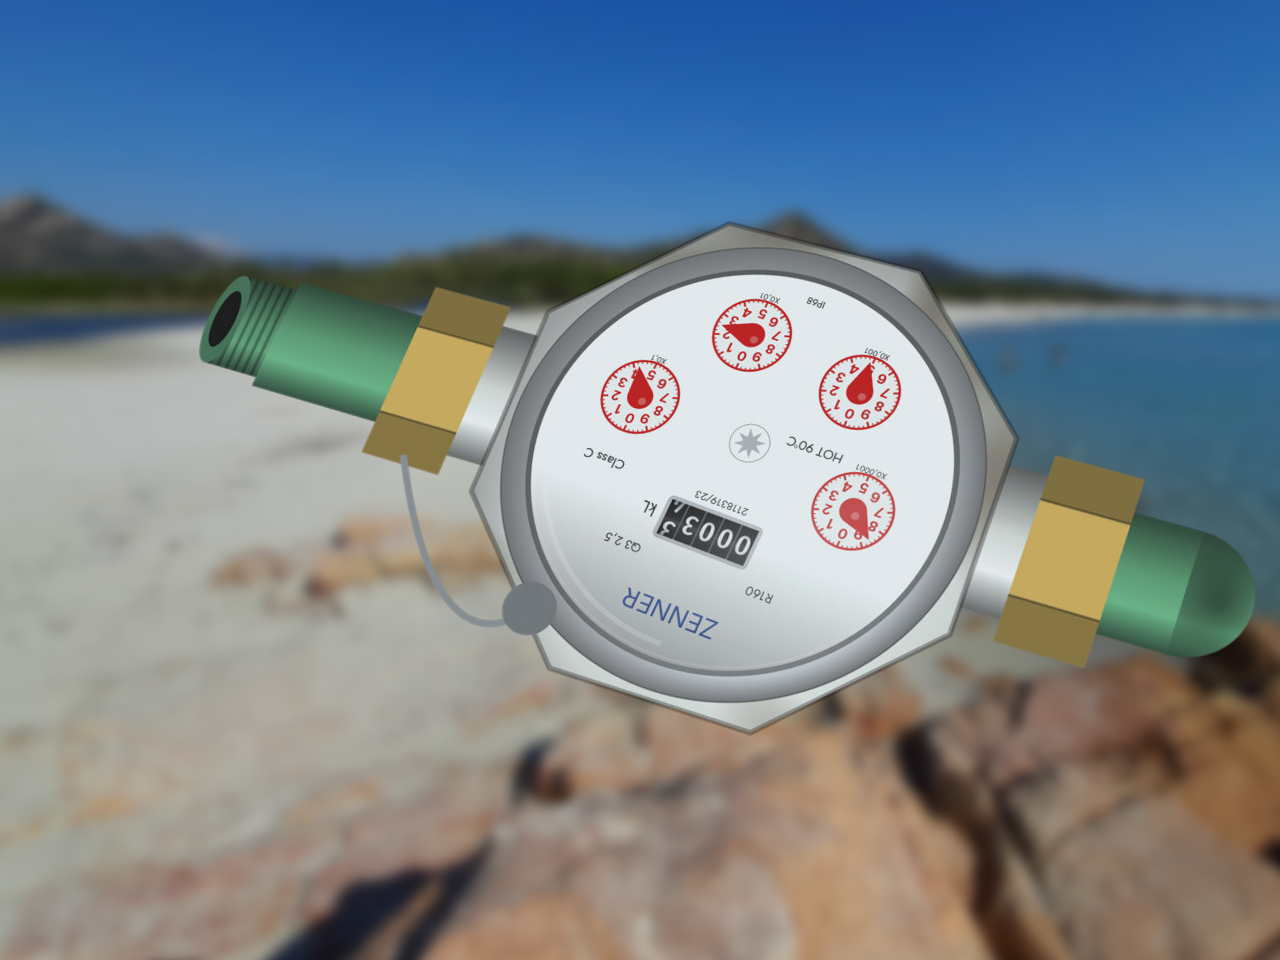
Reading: kL 33.4248
